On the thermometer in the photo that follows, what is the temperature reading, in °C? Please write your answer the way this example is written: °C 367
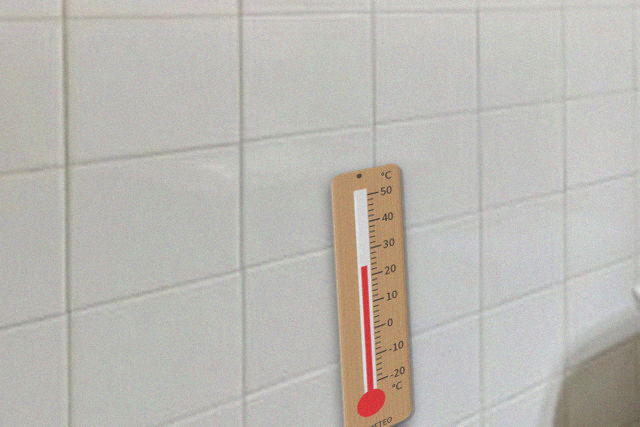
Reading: °C 24
